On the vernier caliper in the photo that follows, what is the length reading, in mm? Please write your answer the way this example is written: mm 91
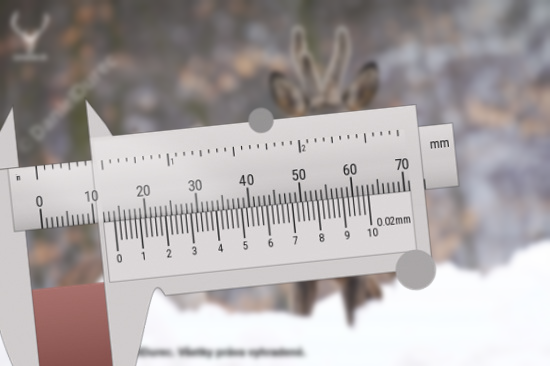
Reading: mm 14.0
